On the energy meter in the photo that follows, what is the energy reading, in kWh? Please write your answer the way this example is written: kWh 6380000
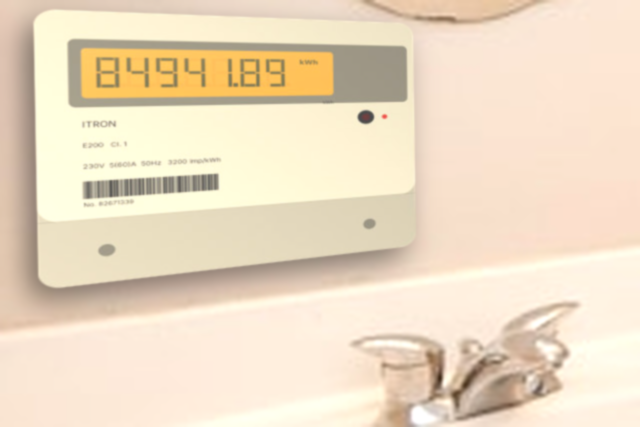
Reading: kWh 84941.89
